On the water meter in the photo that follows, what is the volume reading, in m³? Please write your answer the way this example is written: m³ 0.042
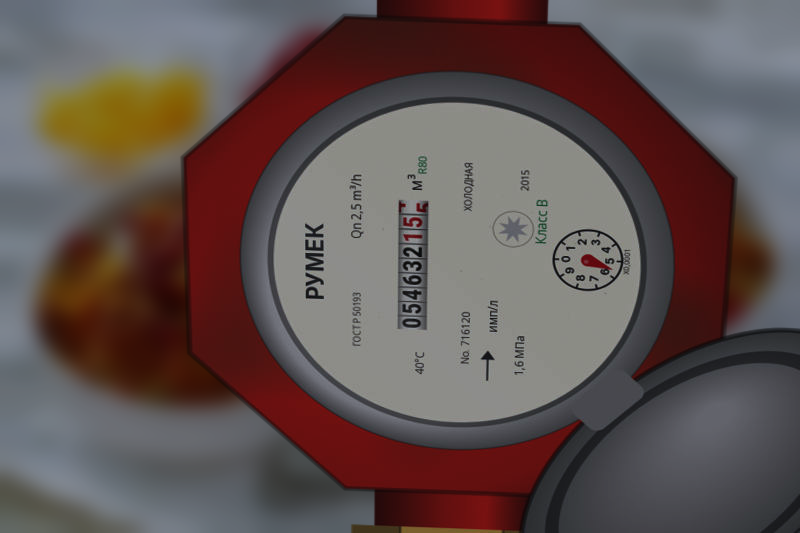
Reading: m³ 54632.1545
